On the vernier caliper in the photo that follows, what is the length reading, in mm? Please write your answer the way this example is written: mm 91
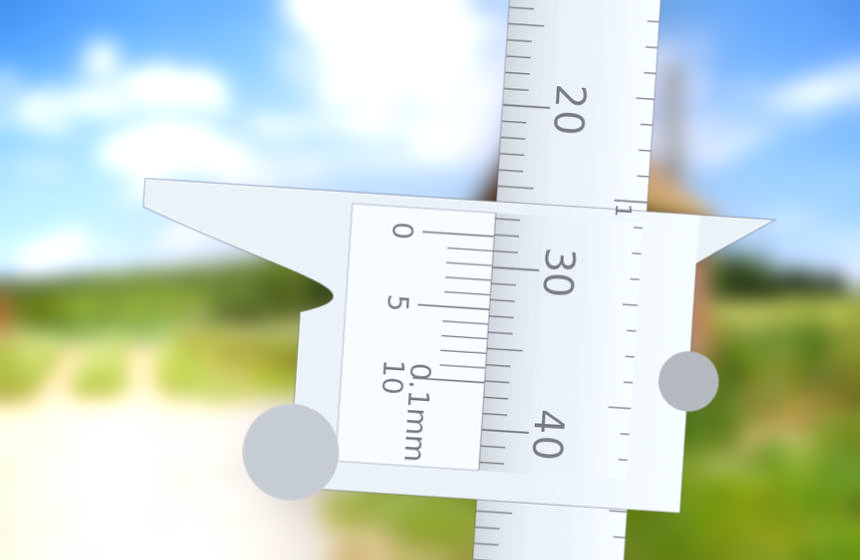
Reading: mm 28.1
